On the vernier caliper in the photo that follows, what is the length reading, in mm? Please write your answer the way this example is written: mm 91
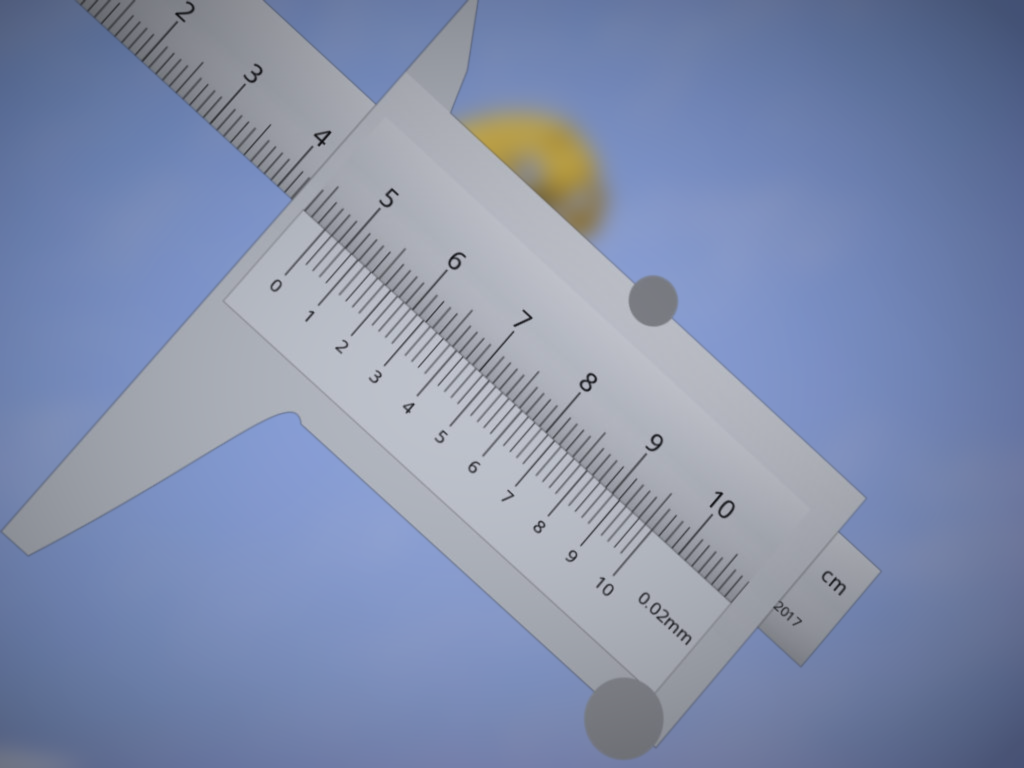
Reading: mm 47.0
